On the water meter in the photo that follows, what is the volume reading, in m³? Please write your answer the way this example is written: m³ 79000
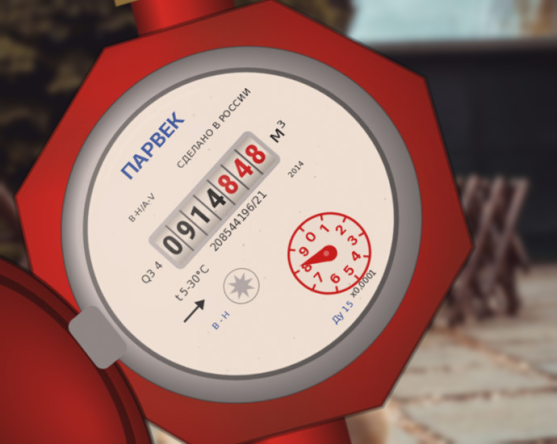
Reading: m³ 914.8488
